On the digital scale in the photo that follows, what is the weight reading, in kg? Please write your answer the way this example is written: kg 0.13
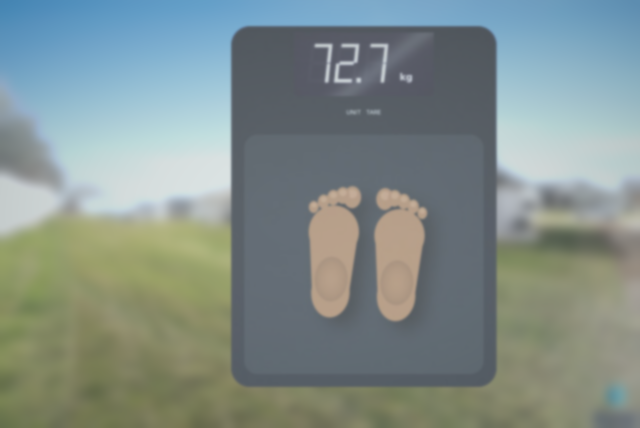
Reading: kg 72.7
